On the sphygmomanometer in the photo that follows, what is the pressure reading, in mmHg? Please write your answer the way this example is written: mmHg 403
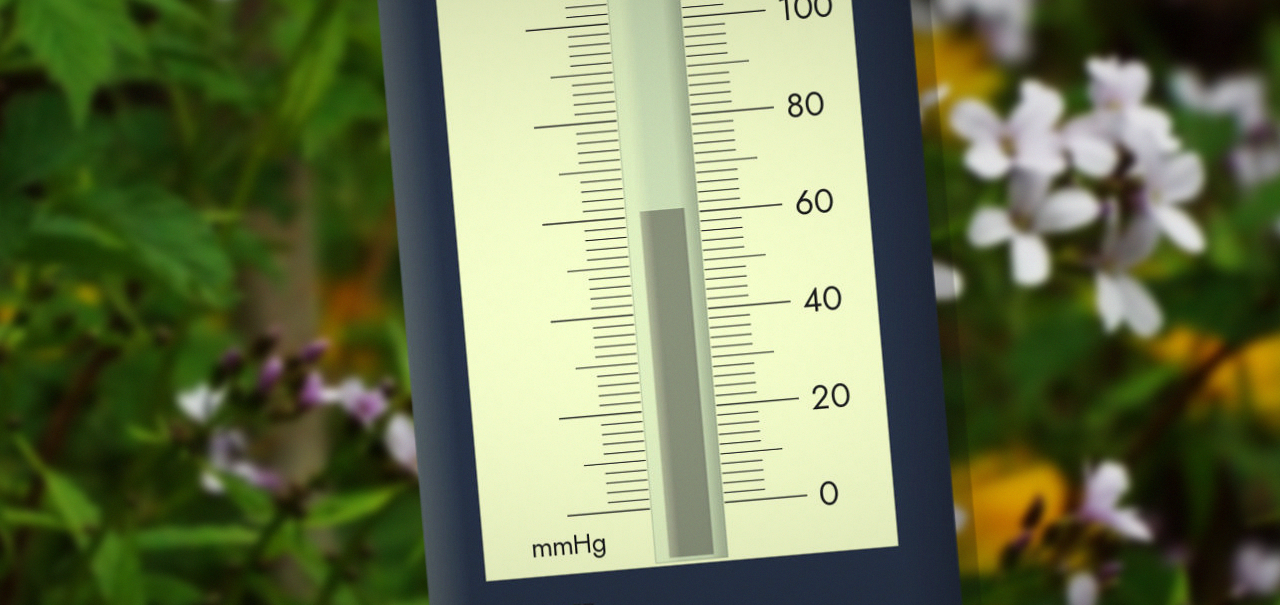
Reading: mmHg 61
